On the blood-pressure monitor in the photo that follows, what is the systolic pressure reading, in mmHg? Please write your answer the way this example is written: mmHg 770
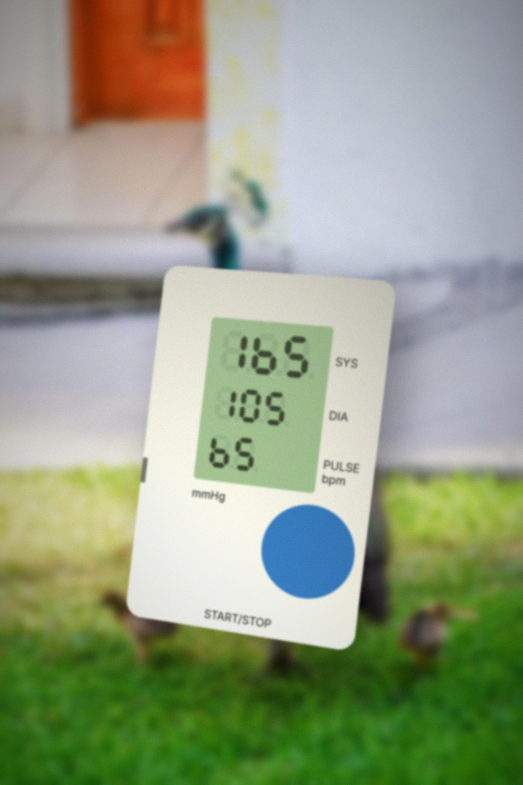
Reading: mmHg 165
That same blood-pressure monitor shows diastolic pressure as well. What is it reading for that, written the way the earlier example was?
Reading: mmHg 105
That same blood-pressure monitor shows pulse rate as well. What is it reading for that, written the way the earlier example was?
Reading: bpm 65
